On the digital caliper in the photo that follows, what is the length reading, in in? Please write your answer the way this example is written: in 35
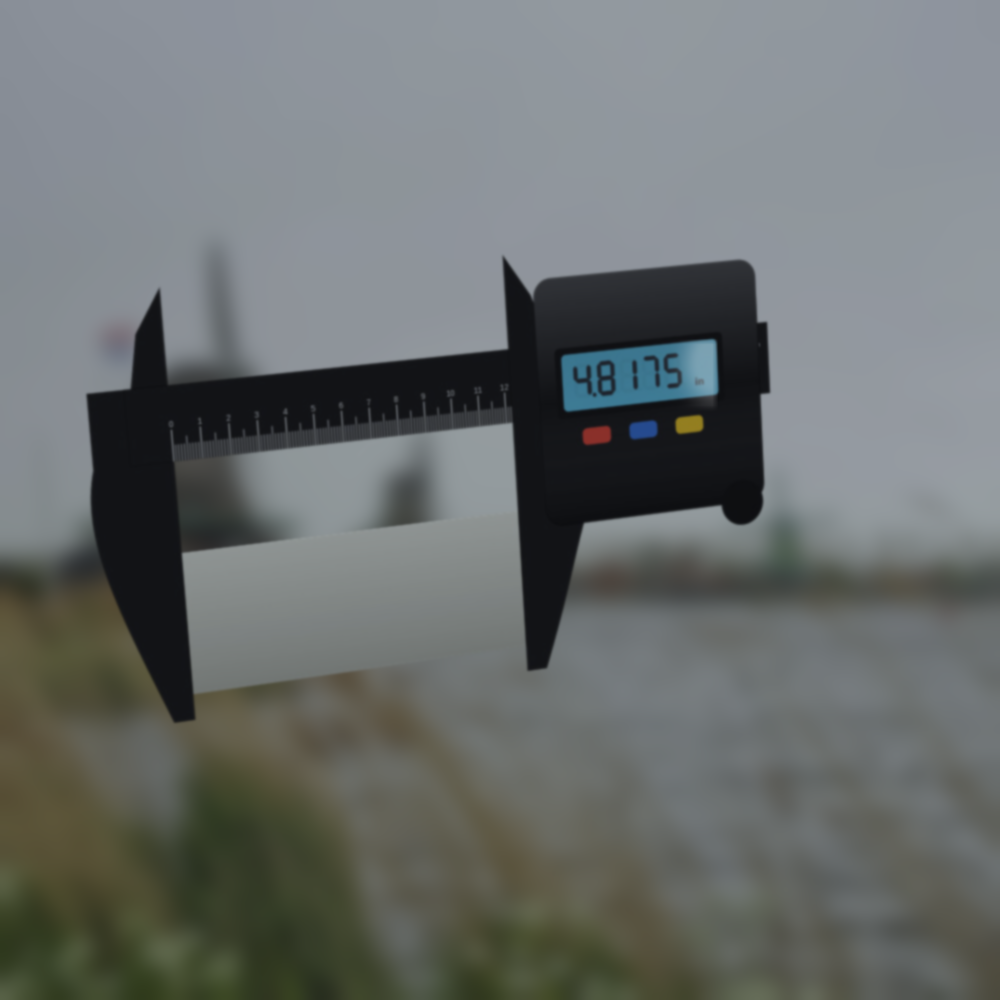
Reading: in 4.8175
